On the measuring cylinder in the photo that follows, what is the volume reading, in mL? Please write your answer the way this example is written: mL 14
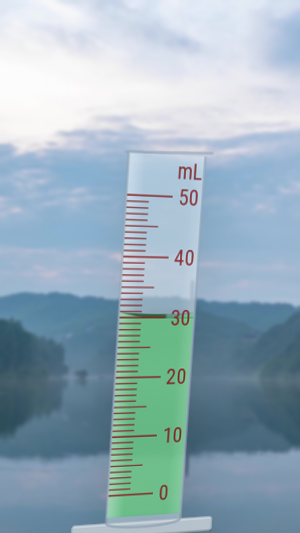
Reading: mL 30
